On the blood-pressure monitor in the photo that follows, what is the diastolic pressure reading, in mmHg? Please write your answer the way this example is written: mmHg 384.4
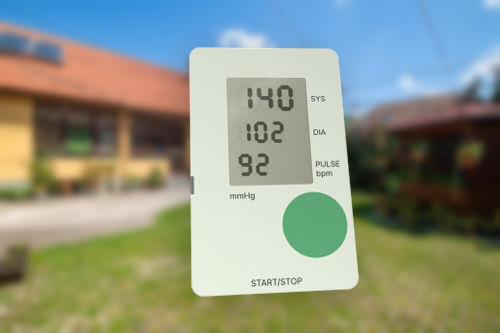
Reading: mmHg 102
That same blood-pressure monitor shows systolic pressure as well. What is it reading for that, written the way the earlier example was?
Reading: mmHg 140
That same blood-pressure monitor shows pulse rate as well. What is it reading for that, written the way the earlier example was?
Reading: bpm 92
